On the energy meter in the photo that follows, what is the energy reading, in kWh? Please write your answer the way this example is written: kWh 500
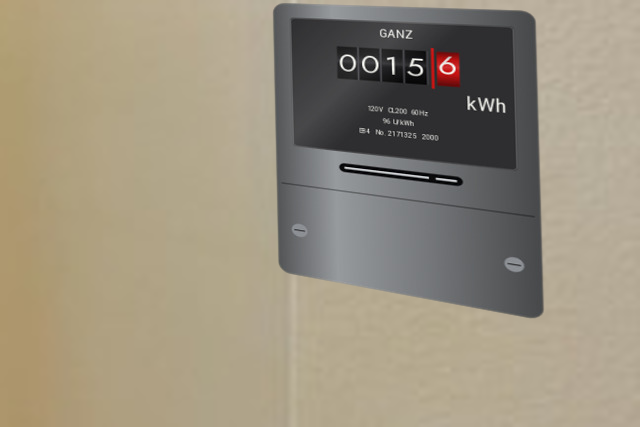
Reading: kWh 15.6
